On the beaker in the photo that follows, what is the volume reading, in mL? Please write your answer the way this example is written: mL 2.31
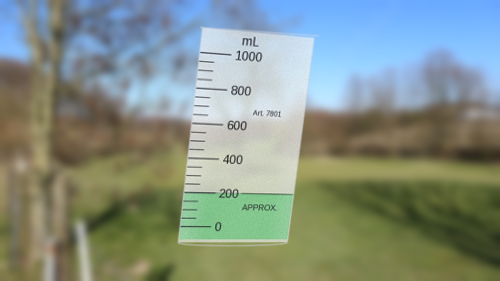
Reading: mL 200
